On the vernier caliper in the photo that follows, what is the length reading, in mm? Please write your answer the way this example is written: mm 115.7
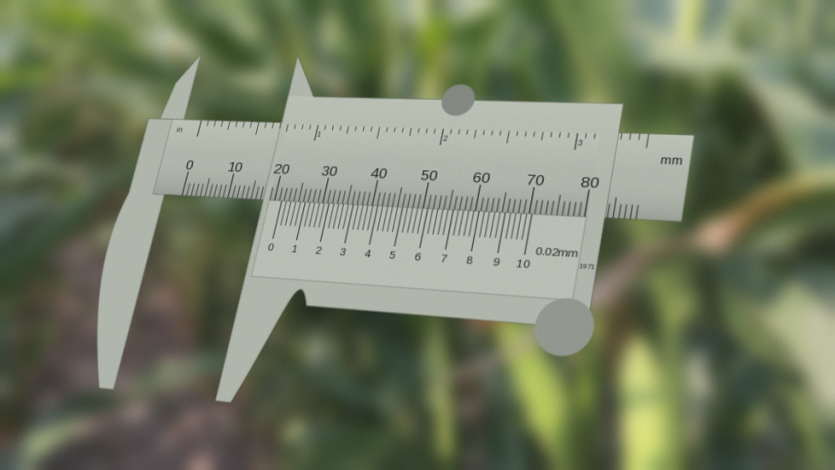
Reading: mm 21.5
